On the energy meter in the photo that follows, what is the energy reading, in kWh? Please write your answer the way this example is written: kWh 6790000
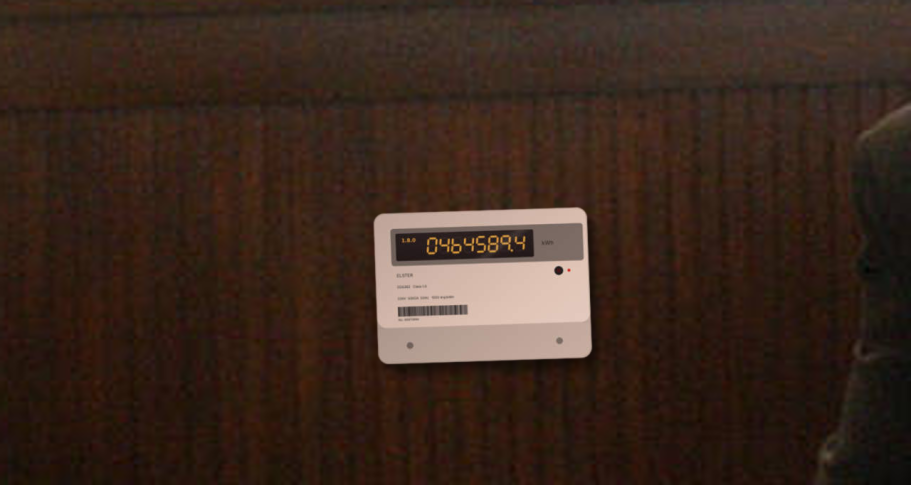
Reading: kWh 464589.4
